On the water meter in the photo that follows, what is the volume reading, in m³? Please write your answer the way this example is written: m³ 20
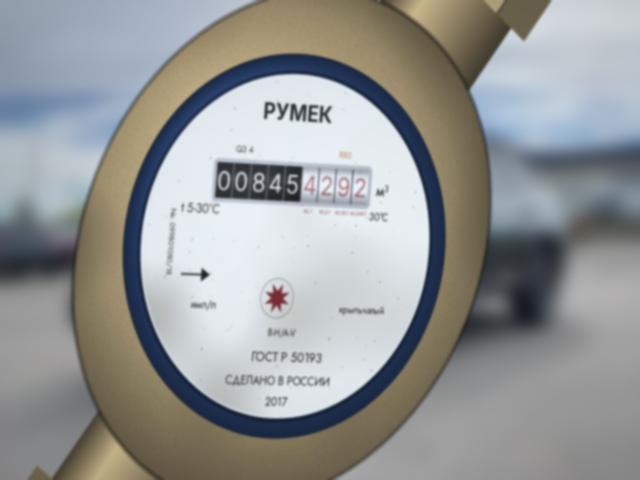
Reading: m³ 845.4292
